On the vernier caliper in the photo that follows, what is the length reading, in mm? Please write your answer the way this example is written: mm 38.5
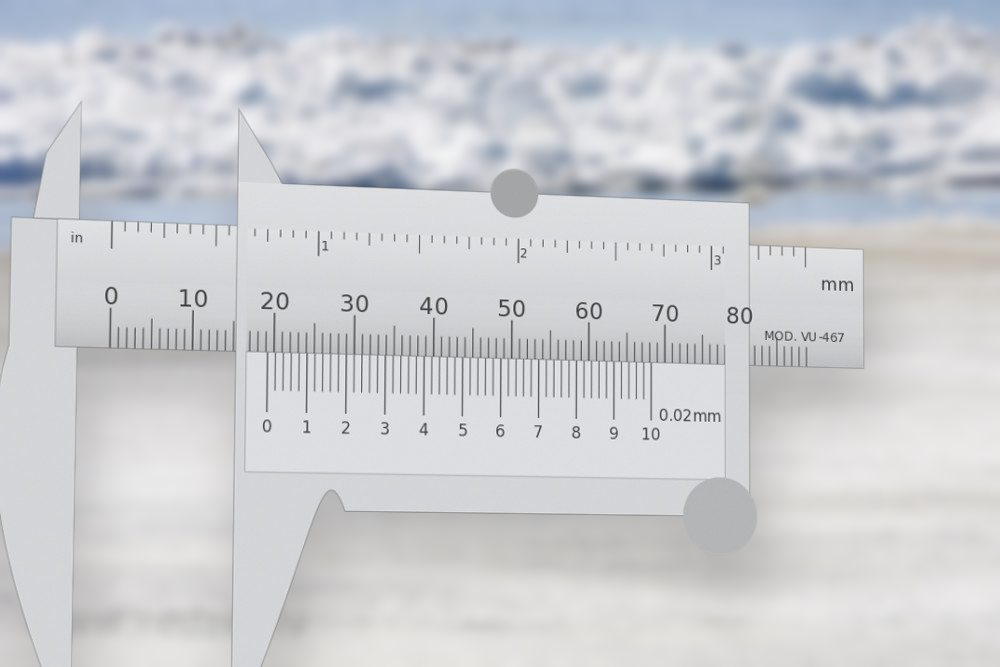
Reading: mm 19.2
